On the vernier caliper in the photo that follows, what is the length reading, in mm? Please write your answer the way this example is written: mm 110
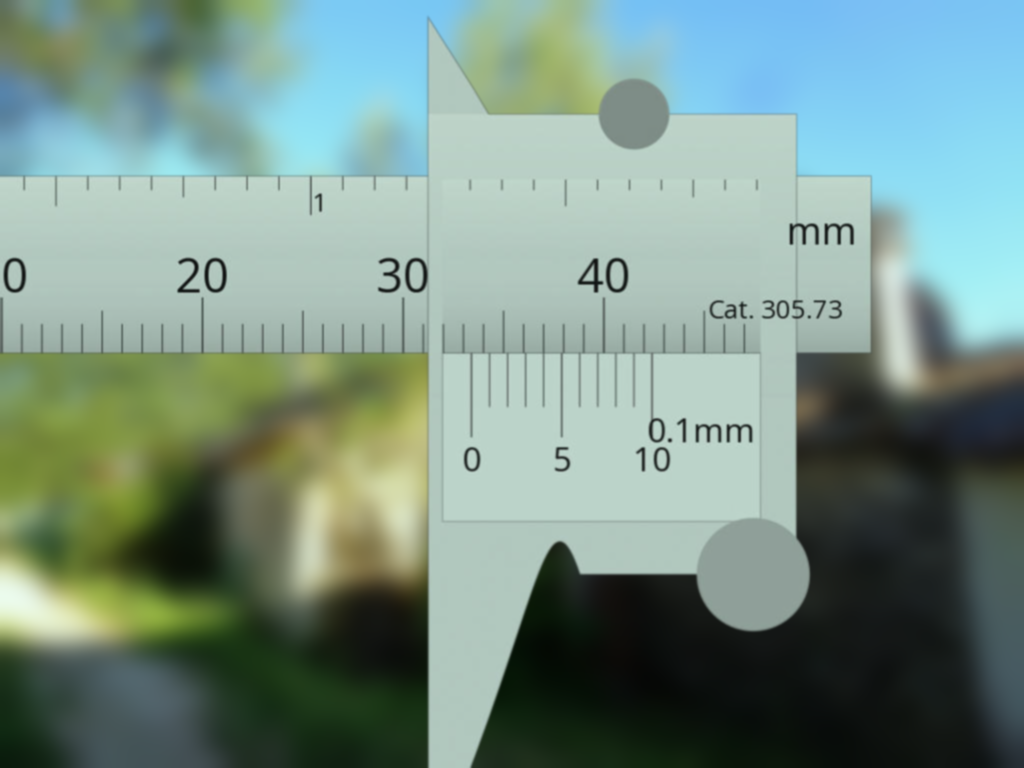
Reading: mm 33.4
